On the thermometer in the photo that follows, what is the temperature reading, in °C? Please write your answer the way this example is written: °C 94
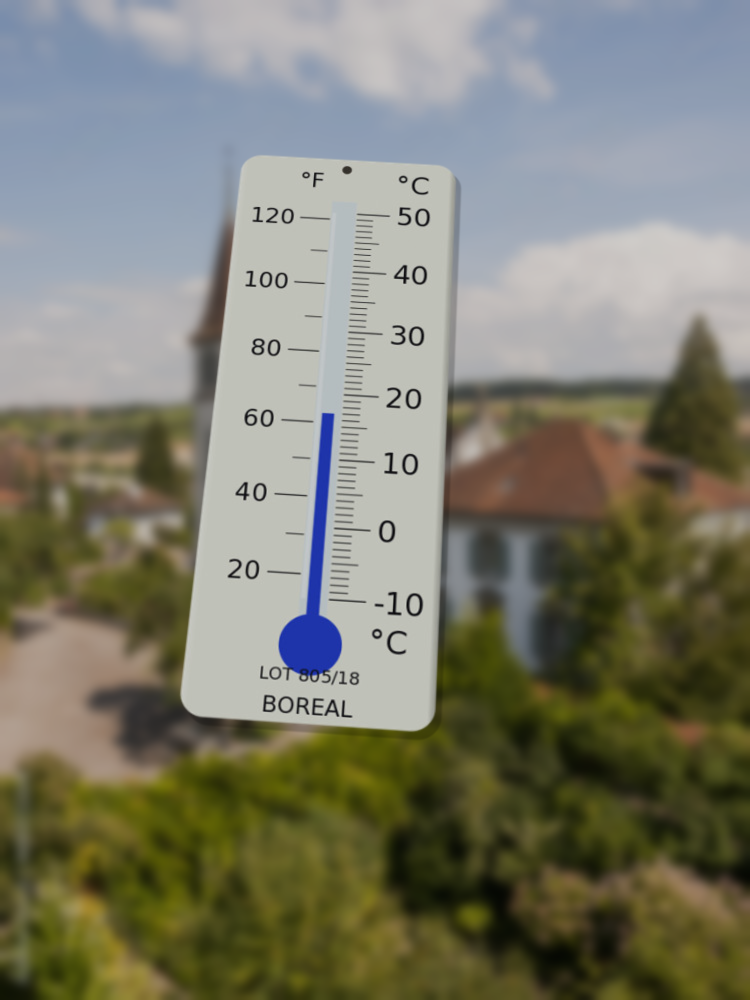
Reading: °C 17
